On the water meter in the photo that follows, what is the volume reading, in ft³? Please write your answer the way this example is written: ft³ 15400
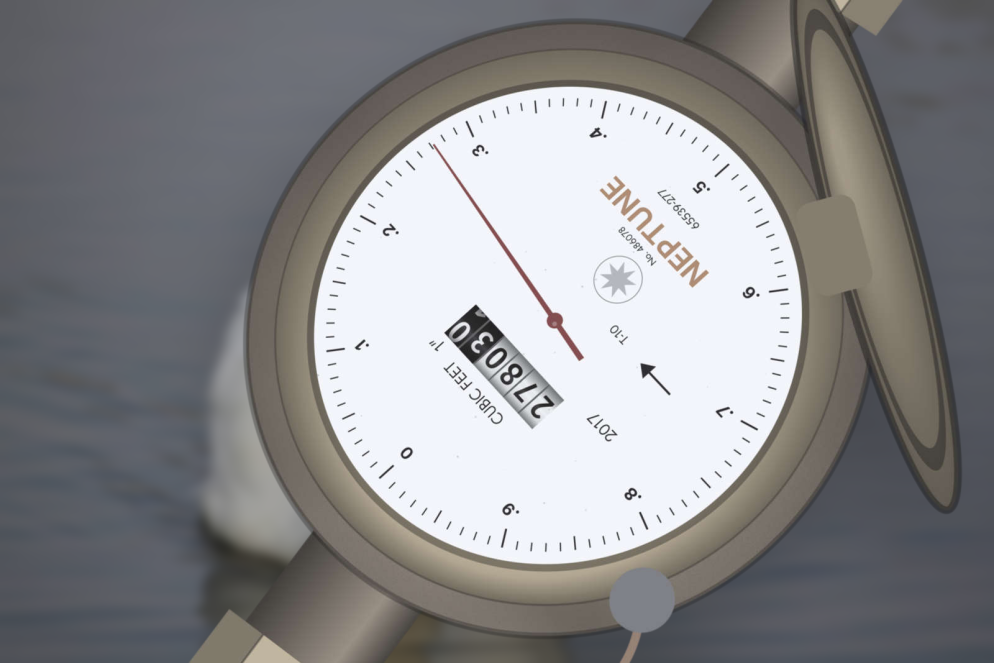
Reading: ft³ 278030.27
